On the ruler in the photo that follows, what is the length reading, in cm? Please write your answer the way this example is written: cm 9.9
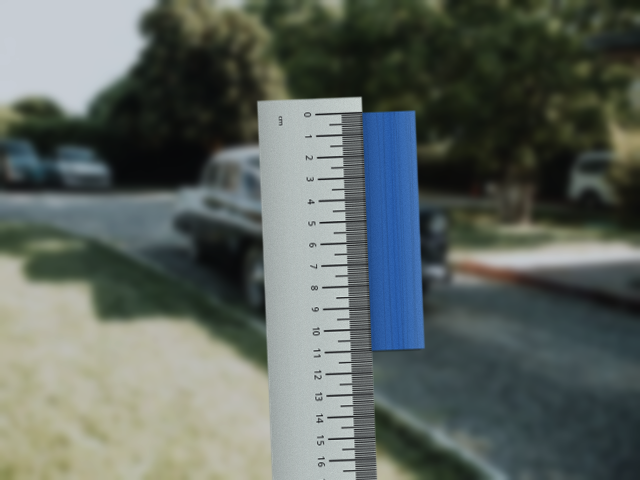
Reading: cm 11
